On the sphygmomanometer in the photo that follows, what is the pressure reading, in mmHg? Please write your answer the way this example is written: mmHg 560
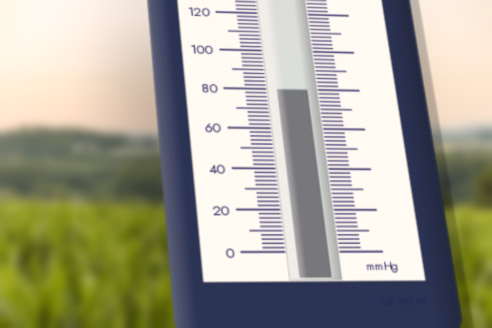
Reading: mmHg 80
